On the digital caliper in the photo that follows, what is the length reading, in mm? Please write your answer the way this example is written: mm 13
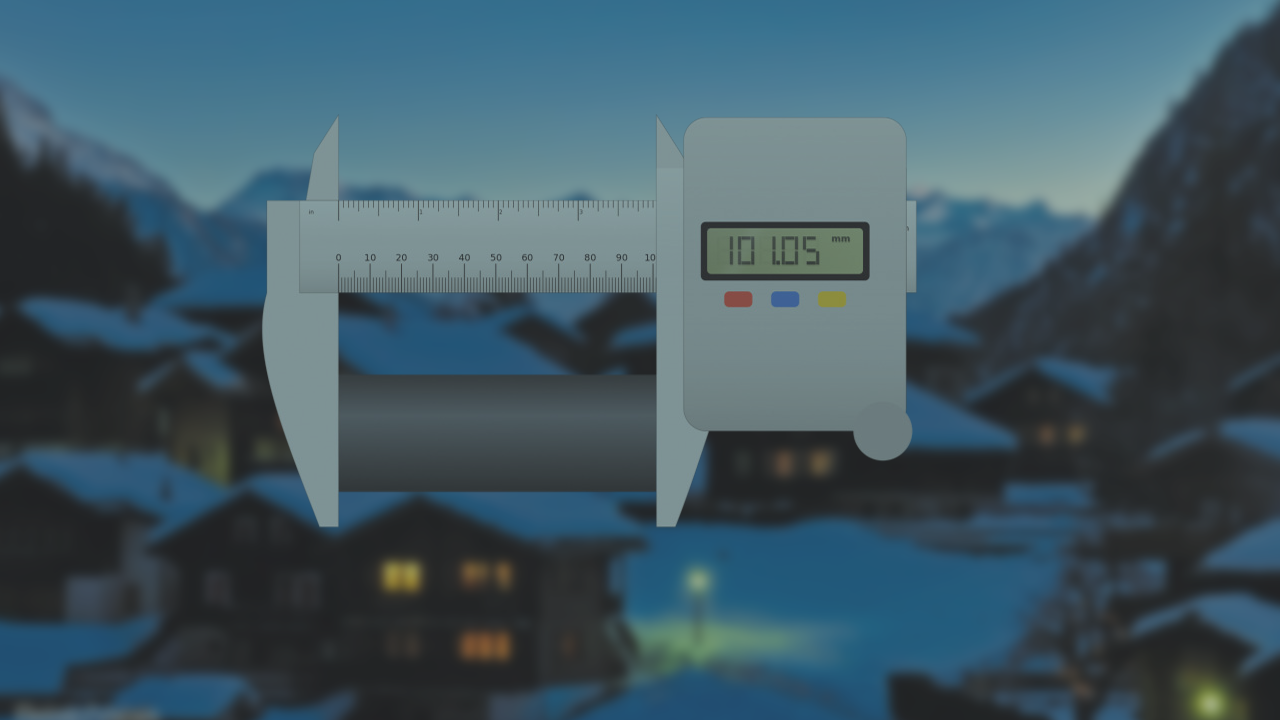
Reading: mm 101.05
